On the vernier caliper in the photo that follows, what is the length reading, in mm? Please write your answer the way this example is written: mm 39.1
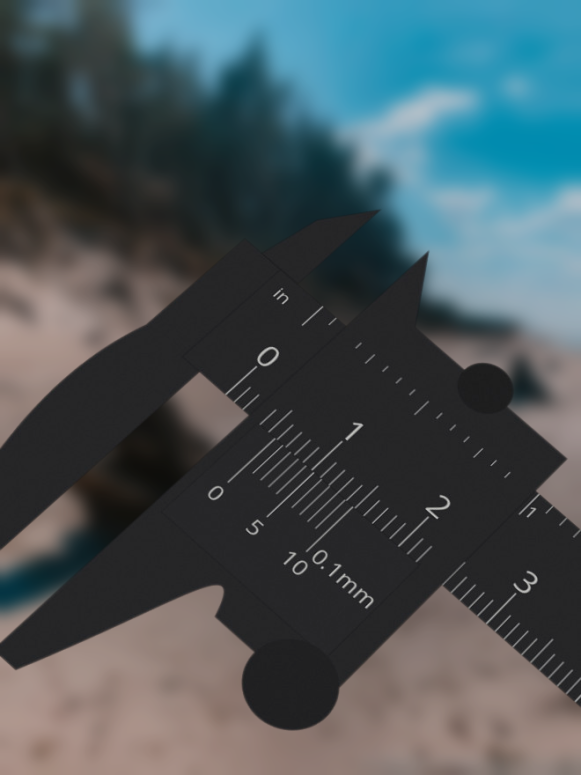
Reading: mm 5.8
